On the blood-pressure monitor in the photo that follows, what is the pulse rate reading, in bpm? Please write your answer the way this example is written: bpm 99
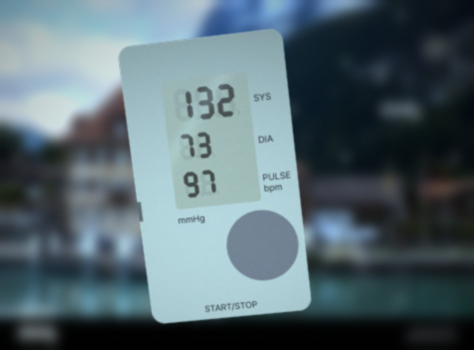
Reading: bpm 97
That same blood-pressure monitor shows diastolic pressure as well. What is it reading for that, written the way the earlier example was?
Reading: mmHg 73
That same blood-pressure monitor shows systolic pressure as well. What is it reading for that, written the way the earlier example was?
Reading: mmHg 132
